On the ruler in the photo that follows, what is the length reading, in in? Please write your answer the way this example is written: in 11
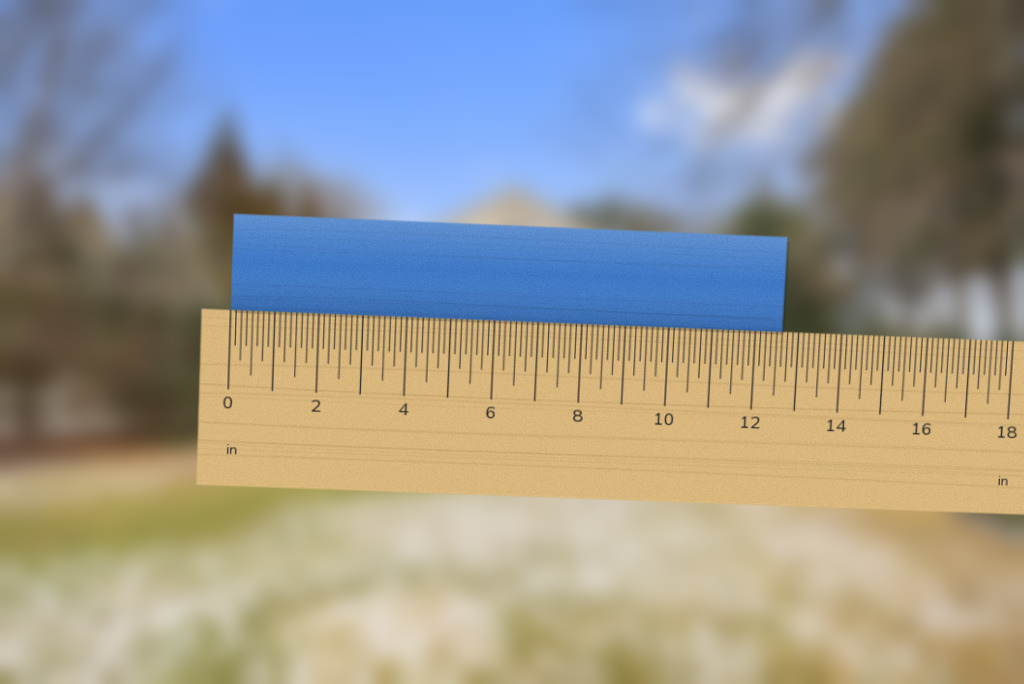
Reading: in 12.625
